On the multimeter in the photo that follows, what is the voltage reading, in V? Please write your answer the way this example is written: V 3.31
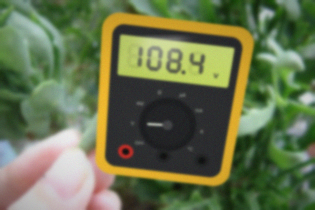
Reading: V 108.4
